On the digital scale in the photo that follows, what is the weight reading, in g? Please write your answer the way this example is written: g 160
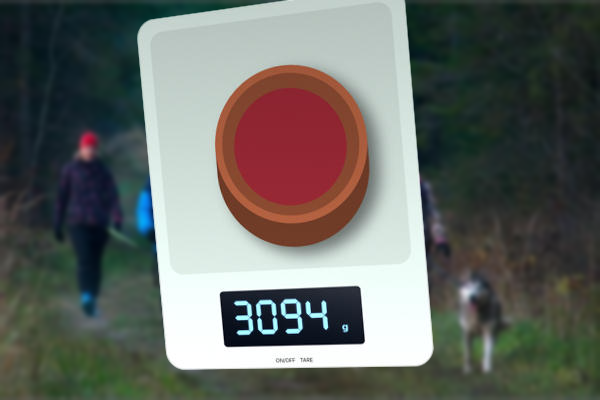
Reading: g 3094
